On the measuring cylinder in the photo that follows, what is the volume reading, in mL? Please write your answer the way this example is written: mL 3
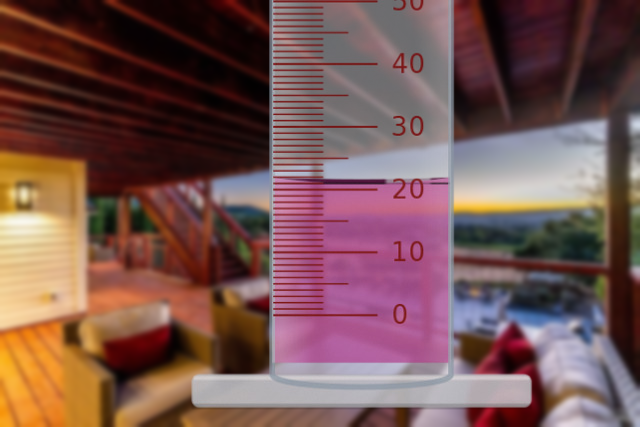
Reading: mL 21
